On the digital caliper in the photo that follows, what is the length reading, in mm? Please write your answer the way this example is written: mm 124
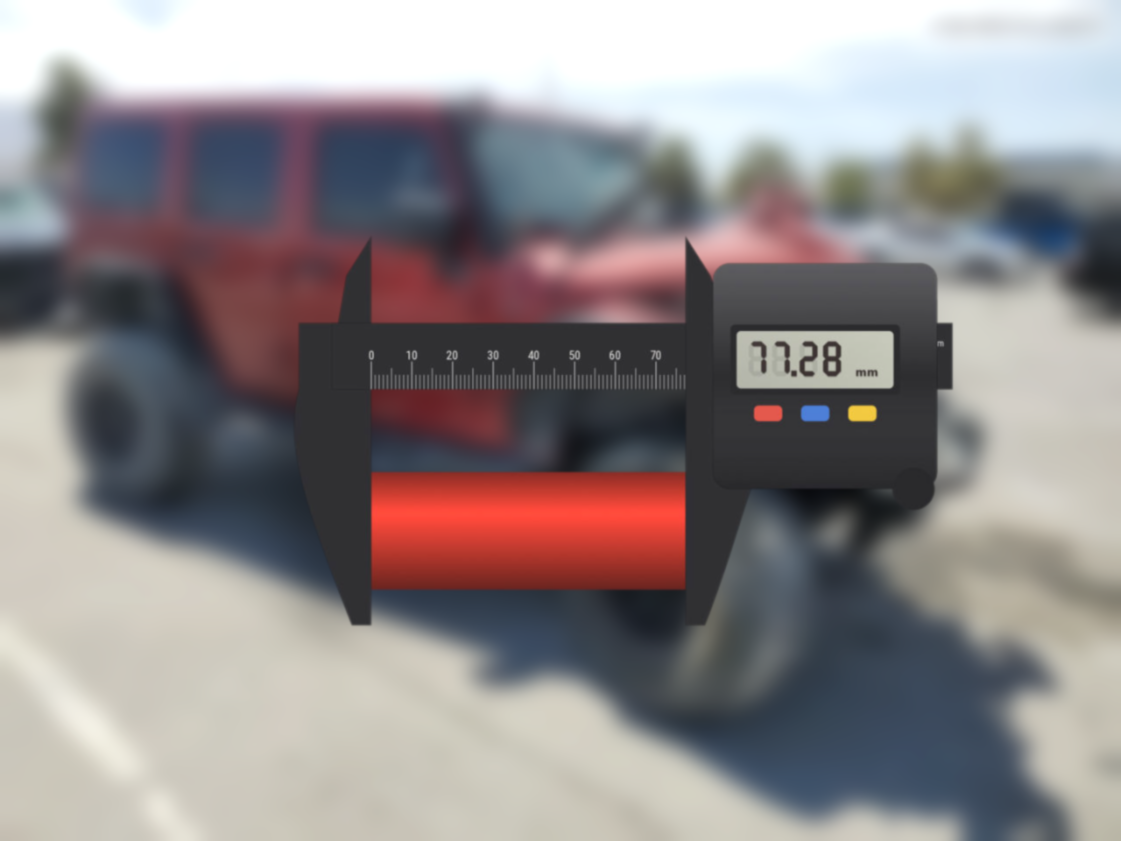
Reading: mm 77.28
